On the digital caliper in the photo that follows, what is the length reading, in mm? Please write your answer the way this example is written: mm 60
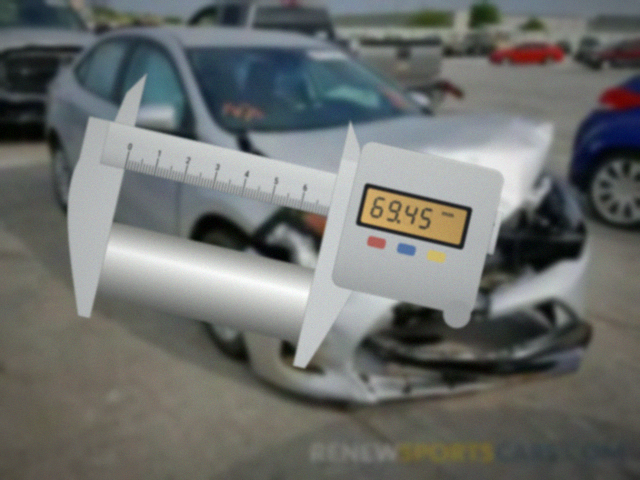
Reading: mm 69.45
